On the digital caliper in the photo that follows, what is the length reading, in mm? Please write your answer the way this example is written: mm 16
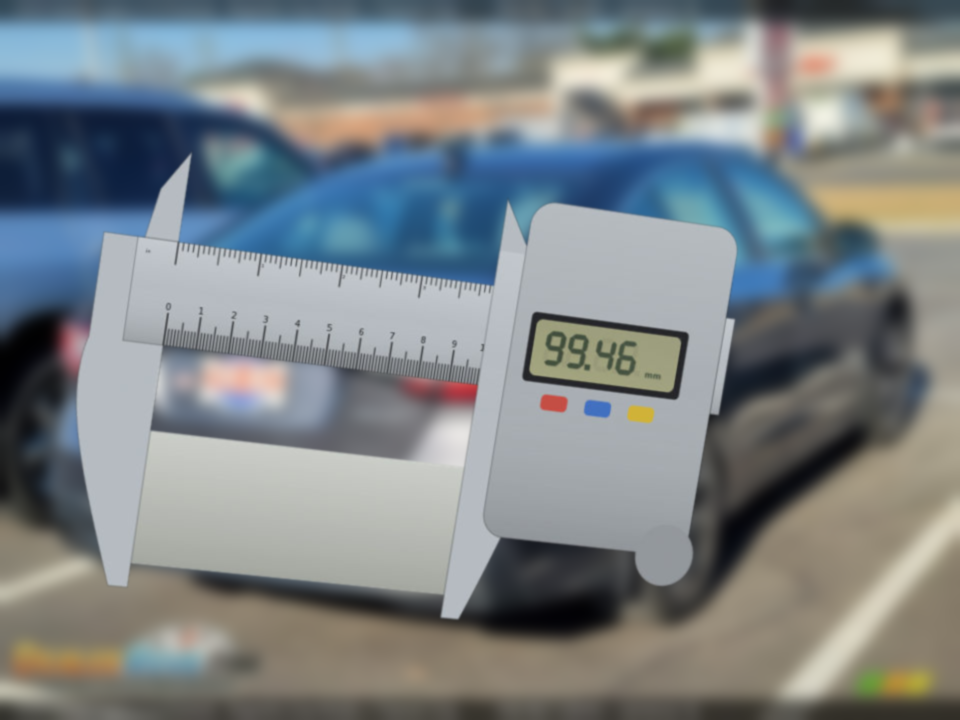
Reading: mm 99.46
